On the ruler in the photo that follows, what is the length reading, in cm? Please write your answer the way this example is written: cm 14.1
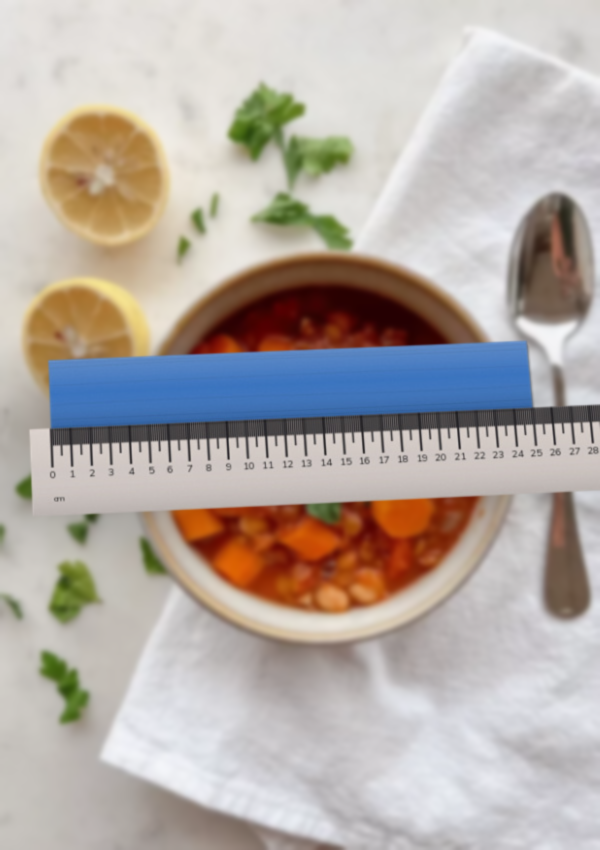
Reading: cm 25
